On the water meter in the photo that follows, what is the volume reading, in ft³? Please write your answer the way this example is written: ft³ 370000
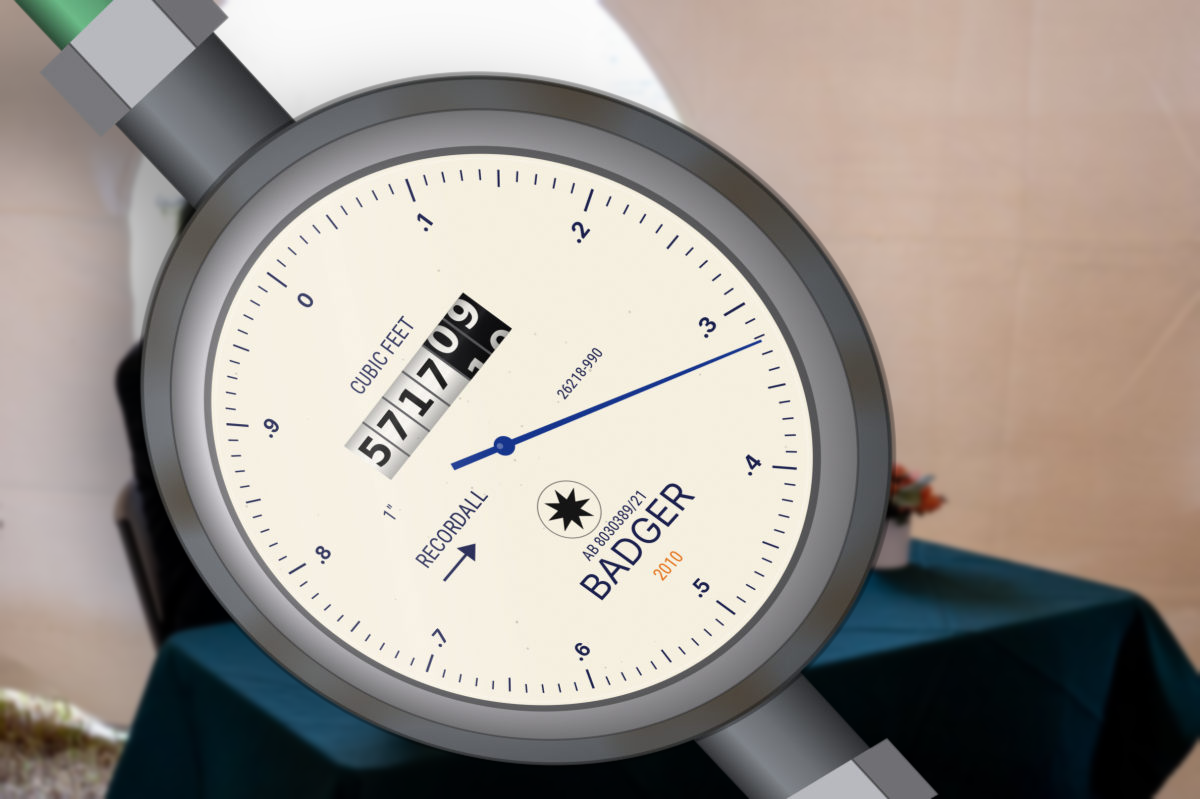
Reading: ft³ 571709.32
